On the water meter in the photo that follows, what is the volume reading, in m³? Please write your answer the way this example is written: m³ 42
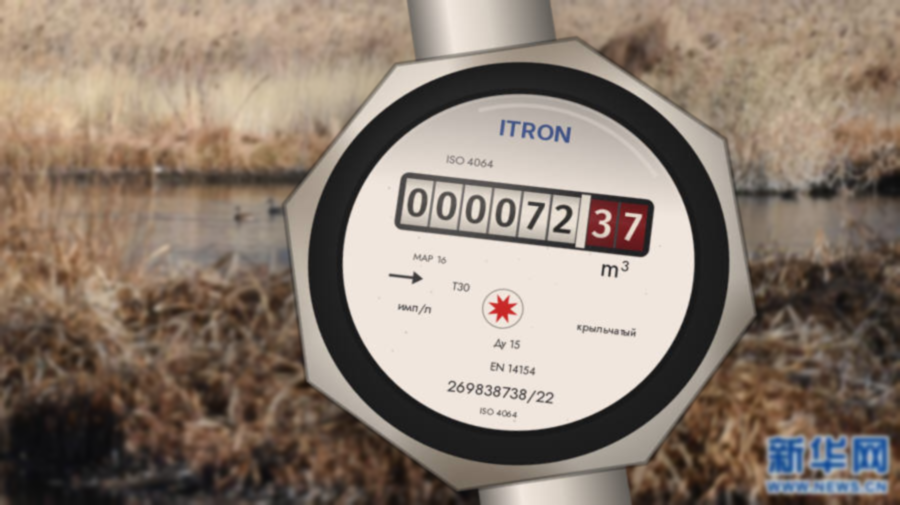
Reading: m³ 72.37
